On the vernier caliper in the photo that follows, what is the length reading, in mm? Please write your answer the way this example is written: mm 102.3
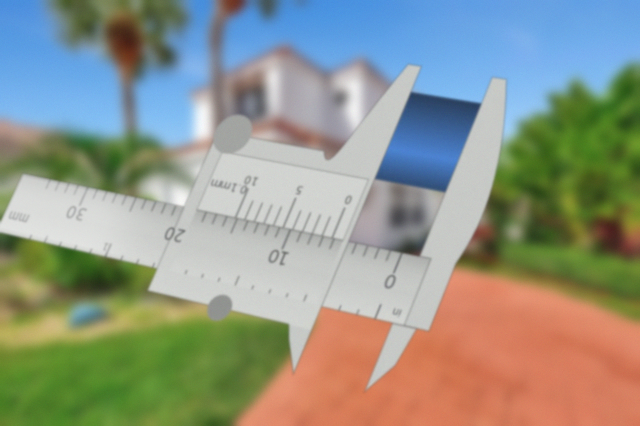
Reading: mm 6.2
